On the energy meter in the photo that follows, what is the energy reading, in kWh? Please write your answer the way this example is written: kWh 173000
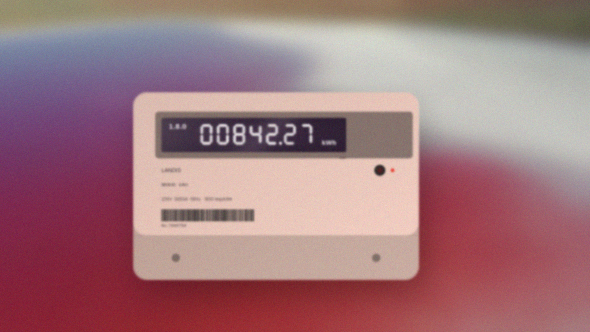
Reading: kWh 842.27
